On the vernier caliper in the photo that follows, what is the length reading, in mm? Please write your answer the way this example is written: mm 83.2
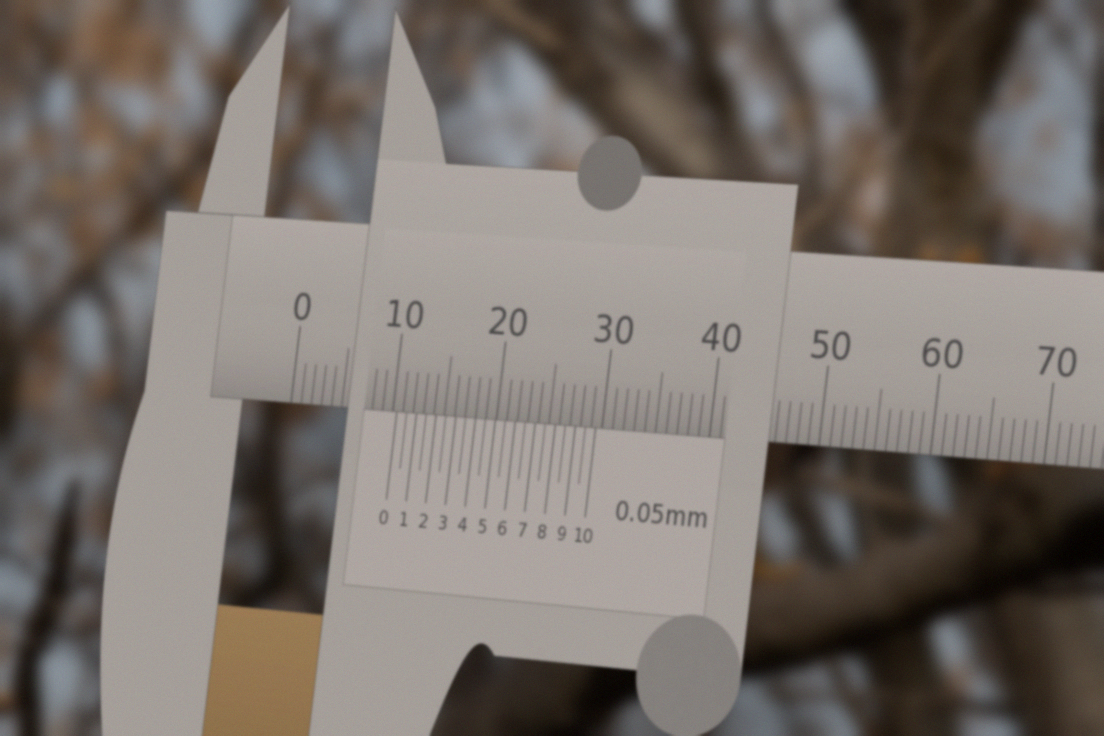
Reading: mm 10.4
